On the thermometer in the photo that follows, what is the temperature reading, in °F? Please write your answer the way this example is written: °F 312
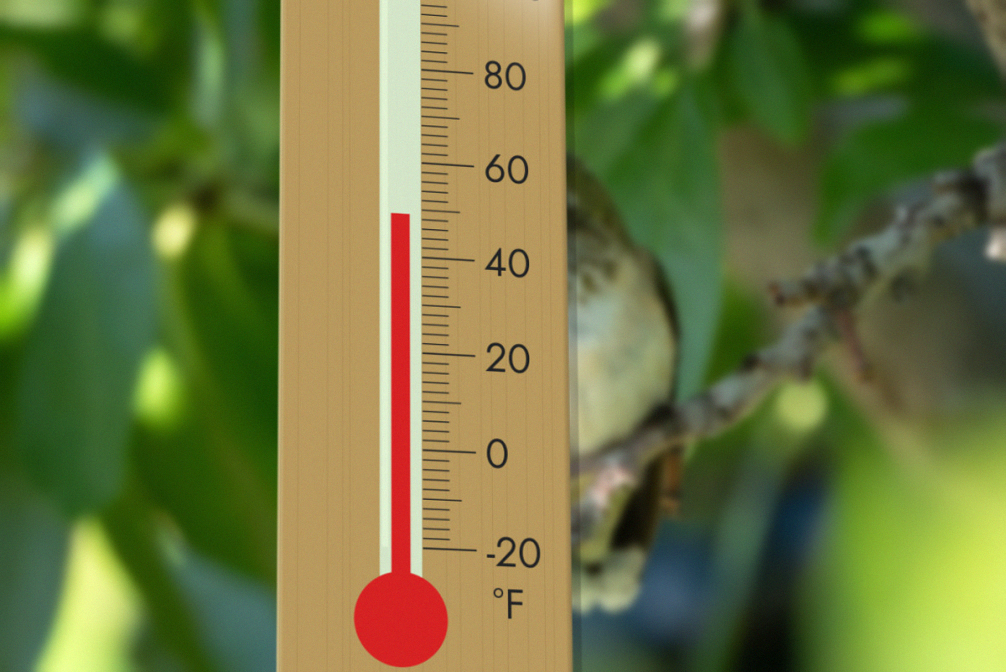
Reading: °F 49
